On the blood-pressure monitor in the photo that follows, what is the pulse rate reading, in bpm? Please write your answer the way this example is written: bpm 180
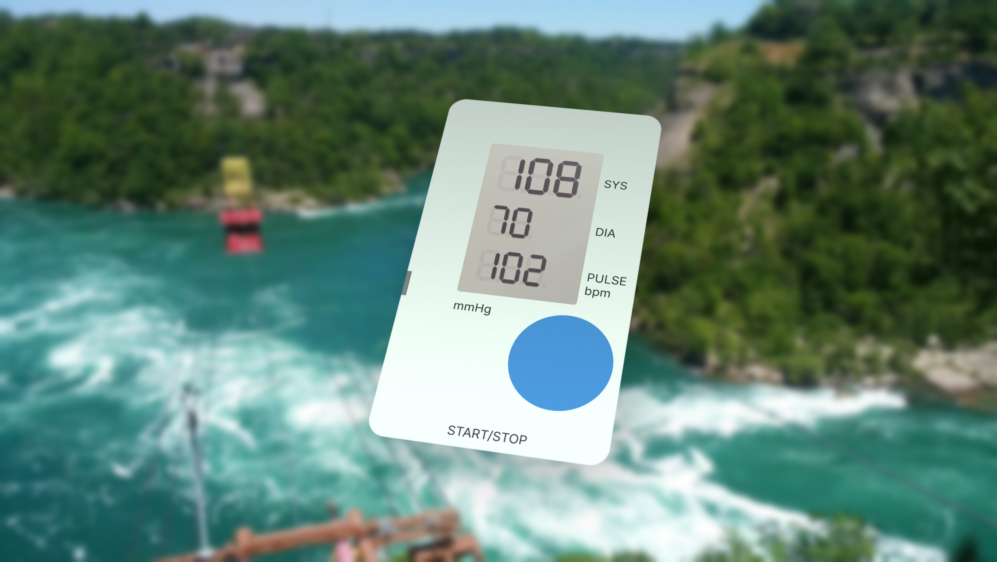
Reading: bpm 102
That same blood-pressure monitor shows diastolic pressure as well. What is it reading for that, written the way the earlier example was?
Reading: mmHg 70
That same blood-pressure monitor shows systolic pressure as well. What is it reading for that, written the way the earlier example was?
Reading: mmHg 108
